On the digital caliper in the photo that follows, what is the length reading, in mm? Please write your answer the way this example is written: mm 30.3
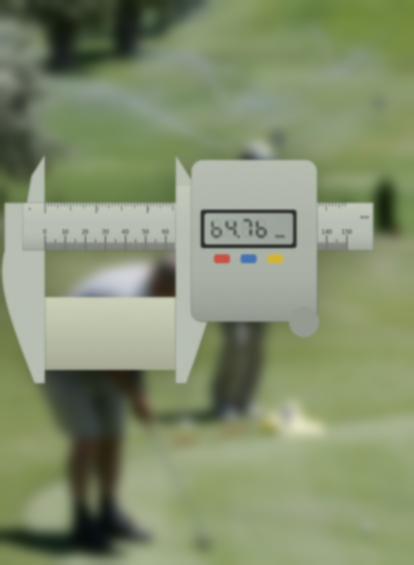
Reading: mm 64.76
